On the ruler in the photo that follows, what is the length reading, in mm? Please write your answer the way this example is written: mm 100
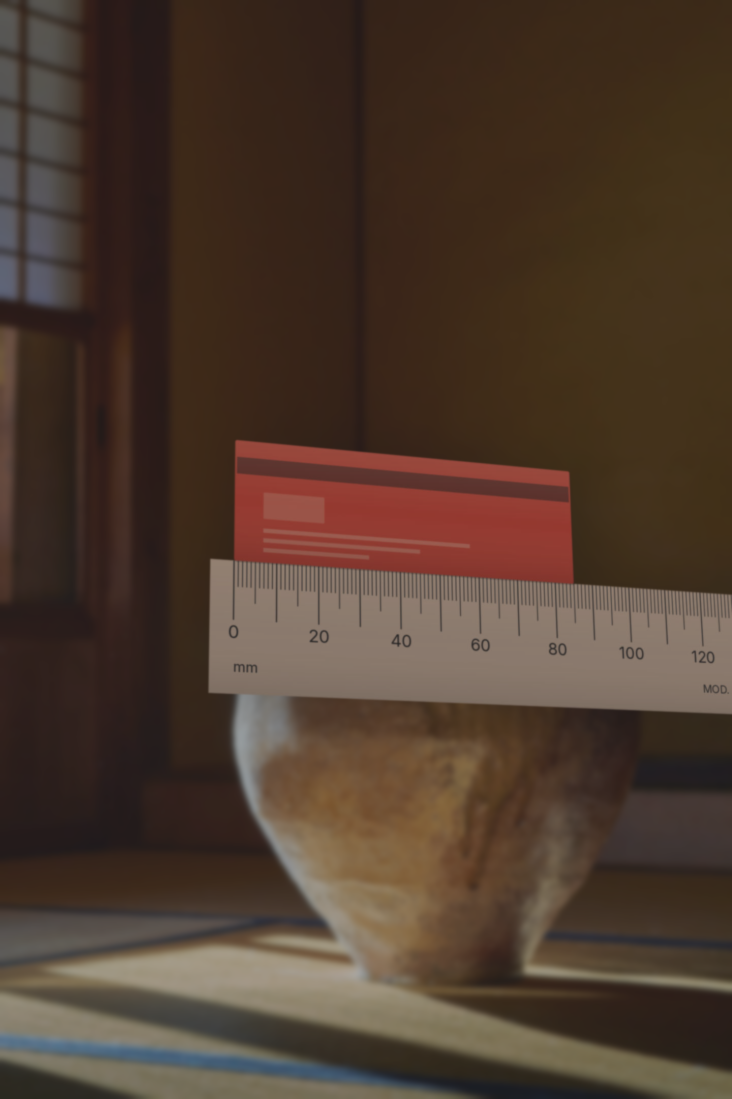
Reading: mm 85
